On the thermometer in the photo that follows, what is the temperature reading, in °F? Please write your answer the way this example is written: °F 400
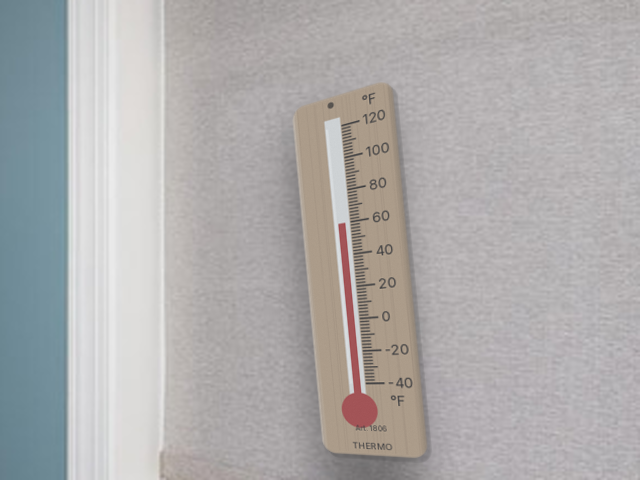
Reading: °F 60
